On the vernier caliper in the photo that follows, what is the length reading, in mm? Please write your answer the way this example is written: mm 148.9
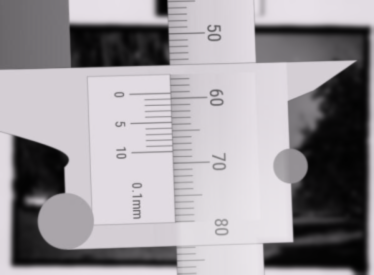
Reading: mm 59.2
